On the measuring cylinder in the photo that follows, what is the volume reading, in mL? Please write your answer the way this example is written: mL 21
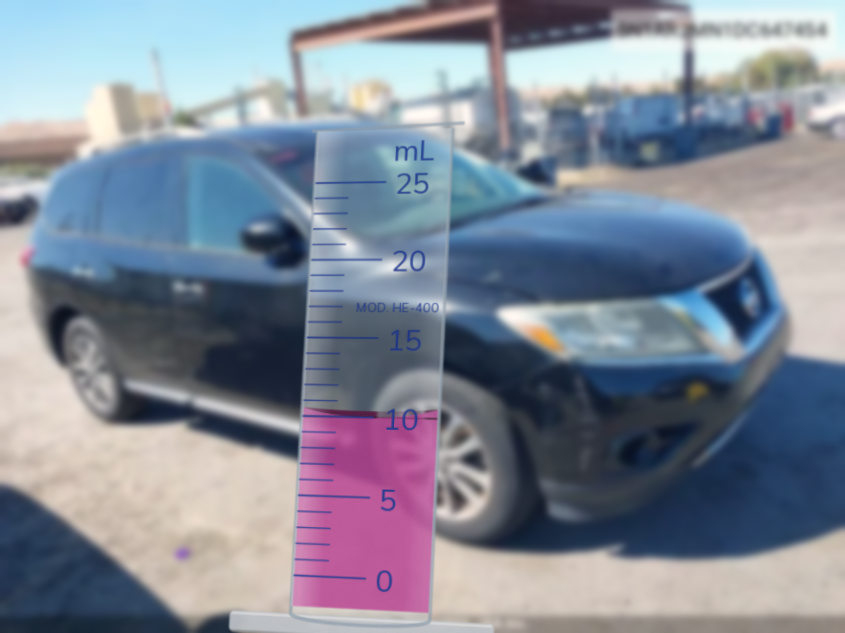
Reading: mL 10
